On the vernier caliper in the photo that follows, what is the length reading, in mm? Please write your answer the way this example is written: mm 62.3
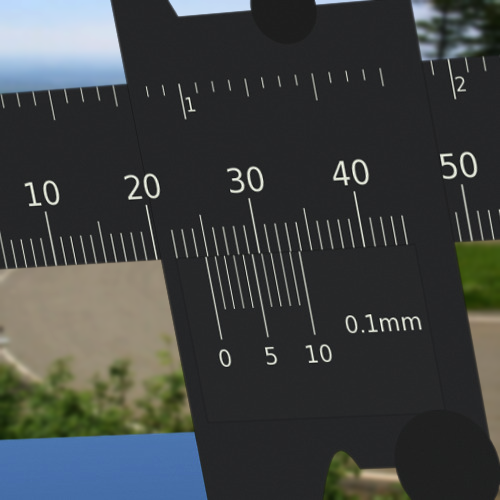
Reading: mm 24.8
